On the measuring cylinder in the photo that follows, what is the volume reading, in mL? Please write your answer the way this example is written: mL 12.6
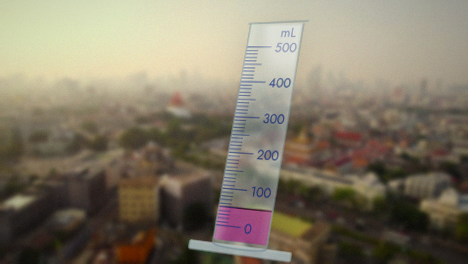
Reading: mL 50
